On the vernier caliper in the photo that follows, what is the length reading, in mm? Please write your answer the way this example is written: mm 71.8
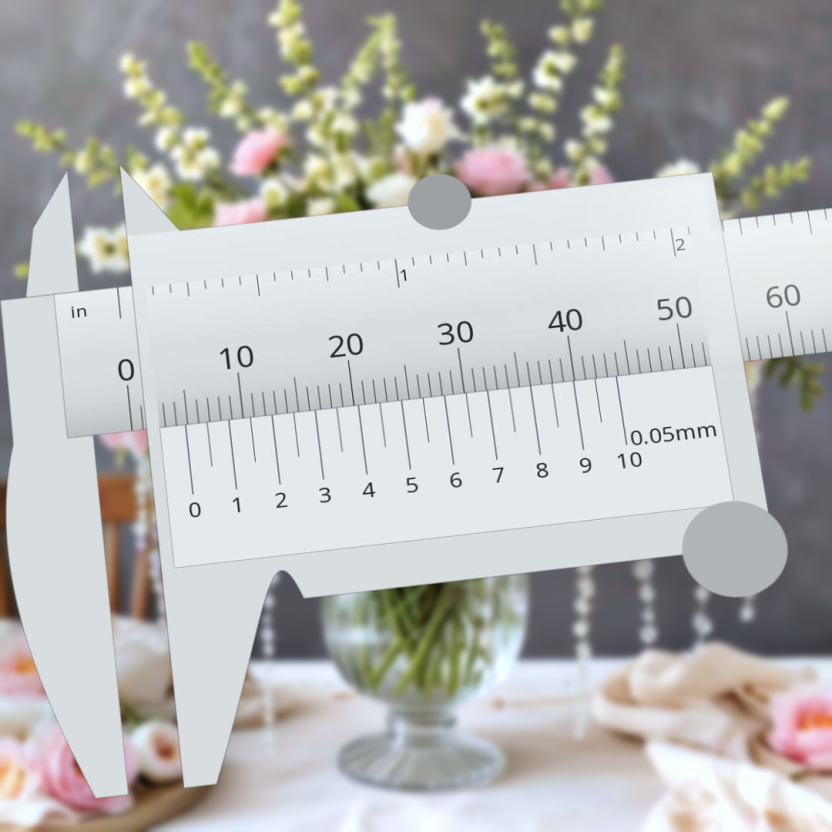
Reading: mm 4.8
